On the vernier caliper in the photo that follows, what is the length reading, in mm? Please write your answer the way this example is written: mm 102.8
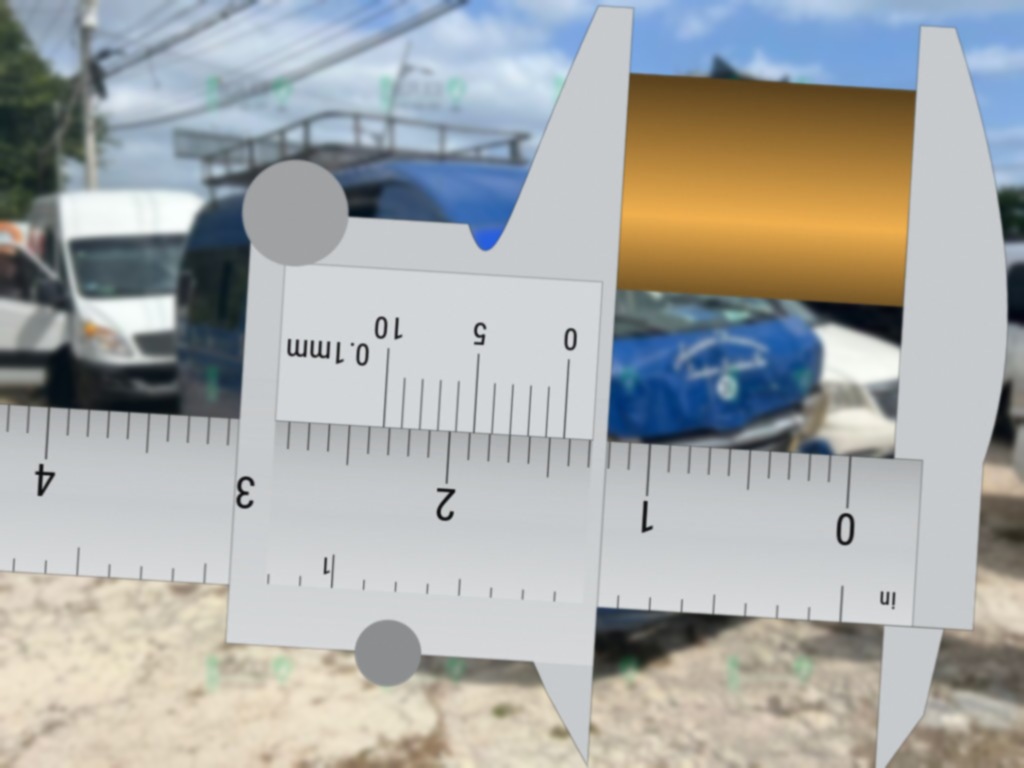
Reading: mm 14.3
